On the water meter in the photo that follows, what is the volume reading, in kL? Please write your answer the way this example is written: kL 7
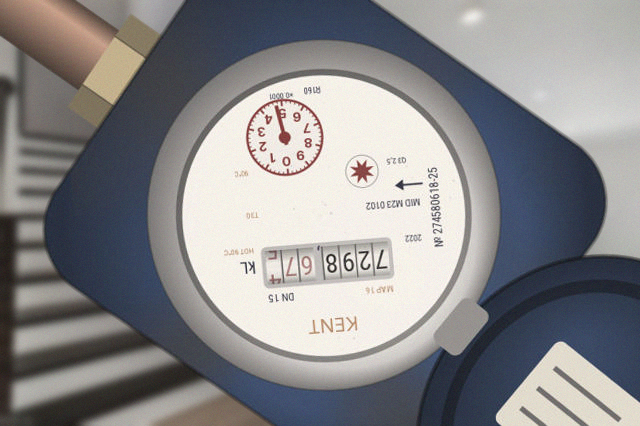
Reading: kL 7298.6744
